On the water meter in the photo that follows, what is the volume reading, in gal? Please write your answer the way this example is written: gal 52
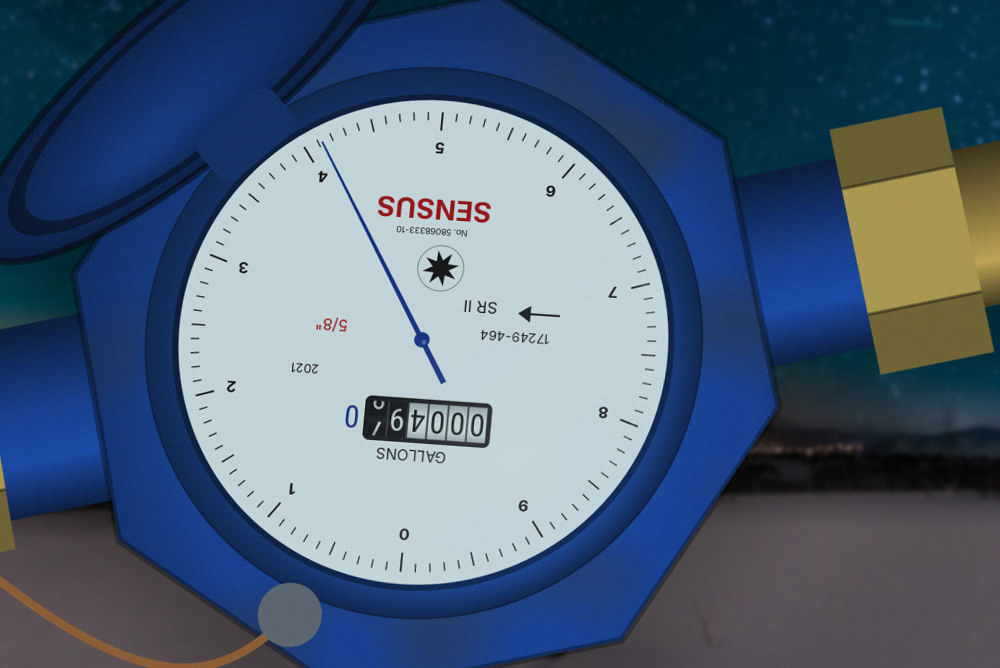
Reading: gal 4974.1
